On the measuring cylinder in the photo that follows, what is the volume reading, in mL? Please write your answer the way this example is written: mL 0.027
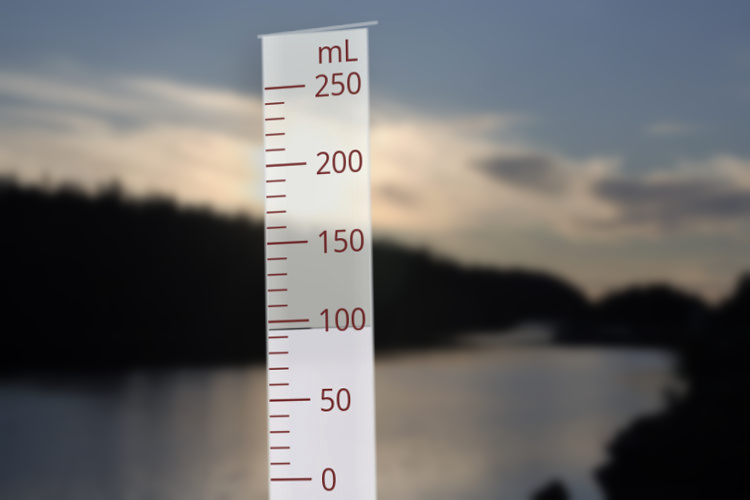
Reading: mL 95
